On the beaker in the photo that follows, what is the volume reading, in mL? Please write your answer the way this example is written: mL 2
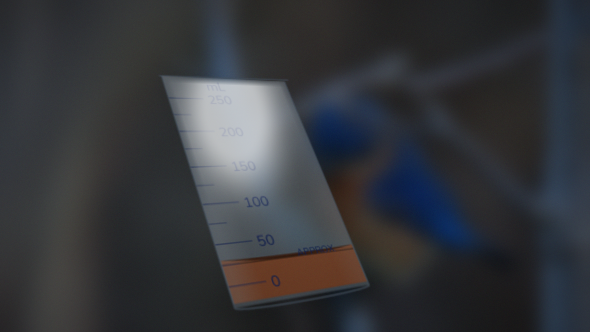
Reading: mL 25
